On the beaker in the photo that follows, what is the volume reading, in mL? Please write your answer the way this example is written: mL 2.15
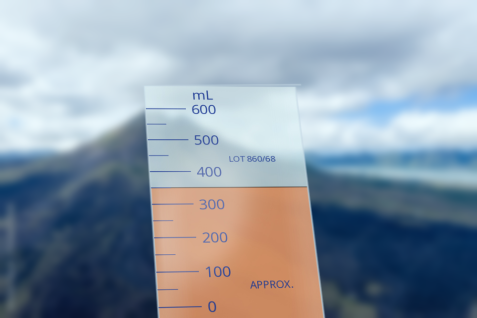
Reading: mL 350
